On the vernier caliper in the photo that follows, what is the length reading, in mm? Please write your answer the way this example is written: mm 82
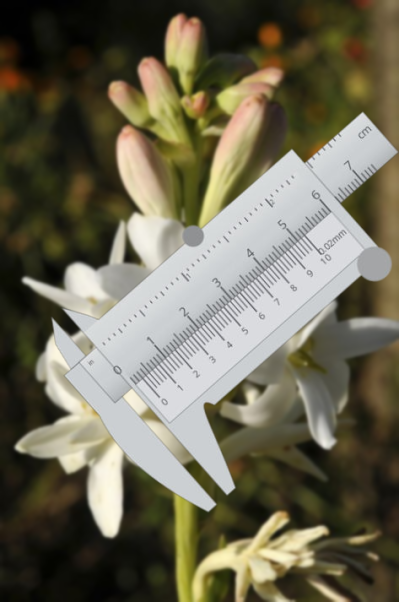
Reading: mm 3.0
